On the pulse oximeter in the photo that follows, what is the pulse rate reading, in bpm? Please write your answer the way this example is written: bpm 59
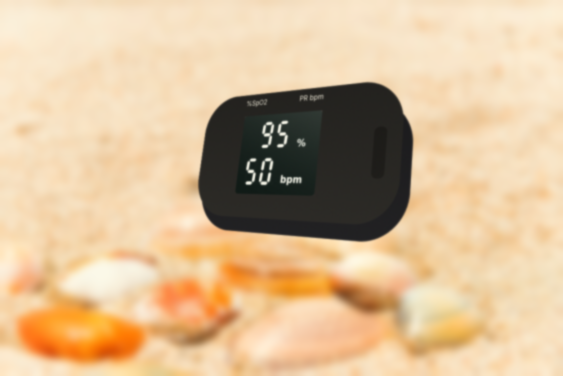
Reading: bpm 50
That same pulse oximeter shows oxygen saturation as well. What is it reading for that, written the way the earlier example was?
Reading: % 95
